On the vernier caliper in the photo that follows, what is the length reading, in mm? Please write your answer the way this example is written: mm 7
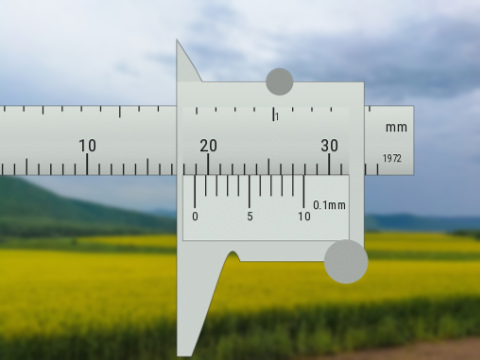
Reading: mm 18.9
